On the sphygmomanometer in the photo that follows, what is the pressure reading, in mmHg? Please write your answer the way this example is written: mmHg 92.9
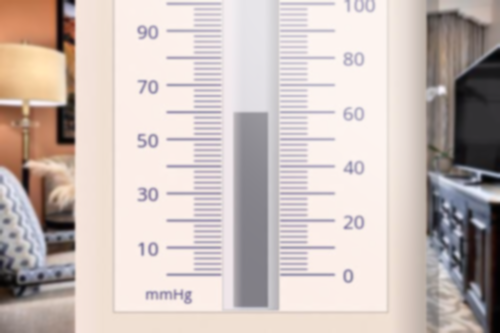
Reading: mmHg 60
